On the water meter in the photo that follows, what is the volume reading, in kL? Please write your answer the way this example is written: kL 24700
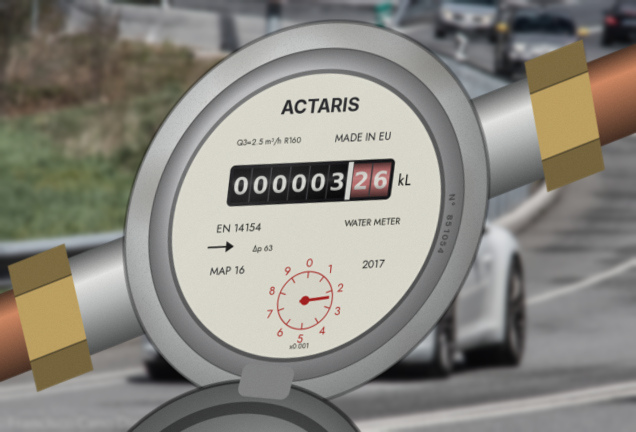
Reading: kL 3.262
